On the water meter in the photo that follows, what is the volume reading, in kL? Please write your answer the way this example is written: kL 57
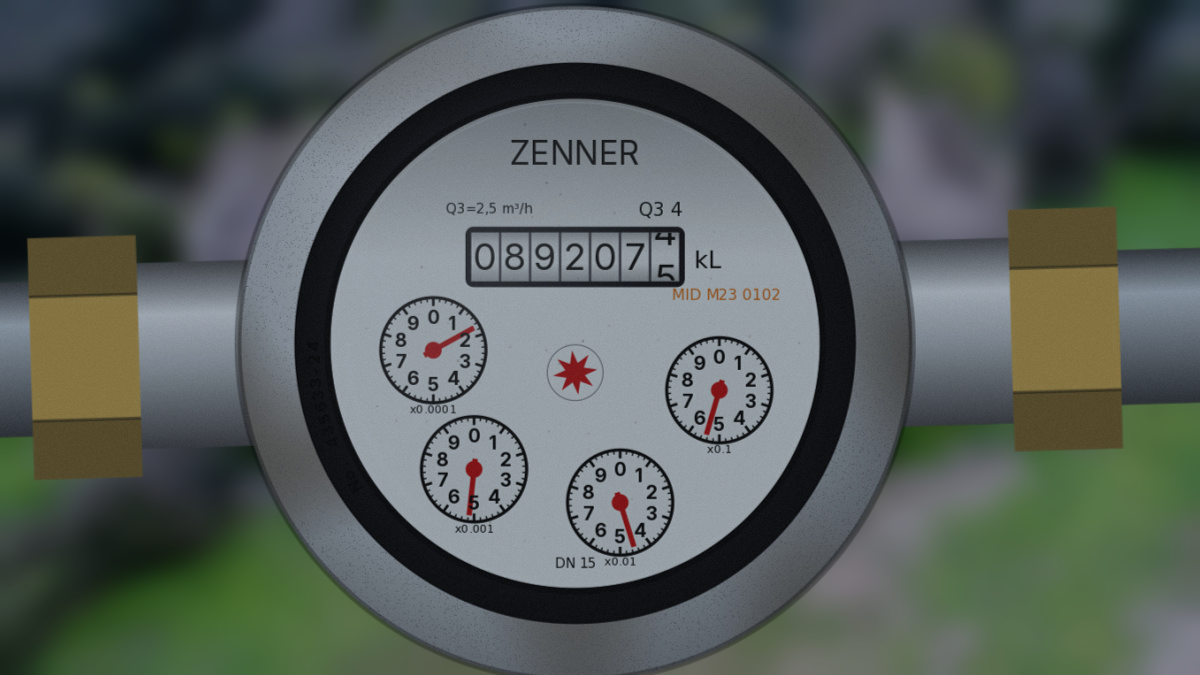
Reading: kL 892074.5451
